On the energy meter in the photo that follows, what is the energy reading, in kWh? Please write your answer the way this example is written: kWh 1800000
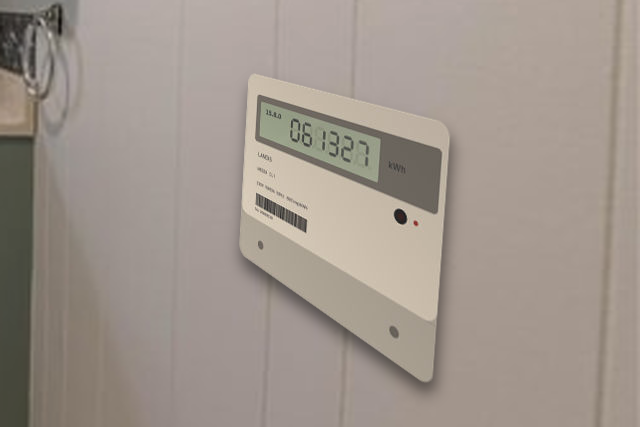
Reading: kWh 61327
